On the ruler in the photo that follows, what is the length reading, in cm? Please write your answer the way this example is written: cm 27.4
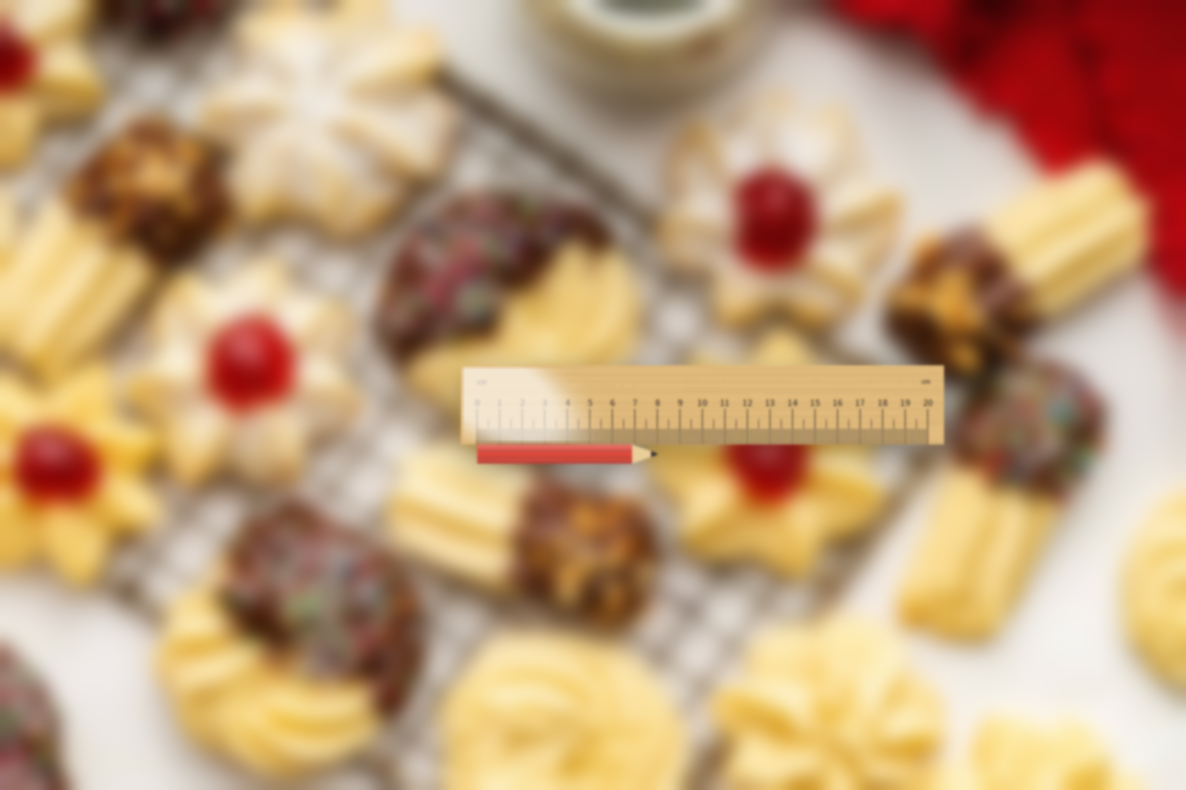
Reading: cm 8
